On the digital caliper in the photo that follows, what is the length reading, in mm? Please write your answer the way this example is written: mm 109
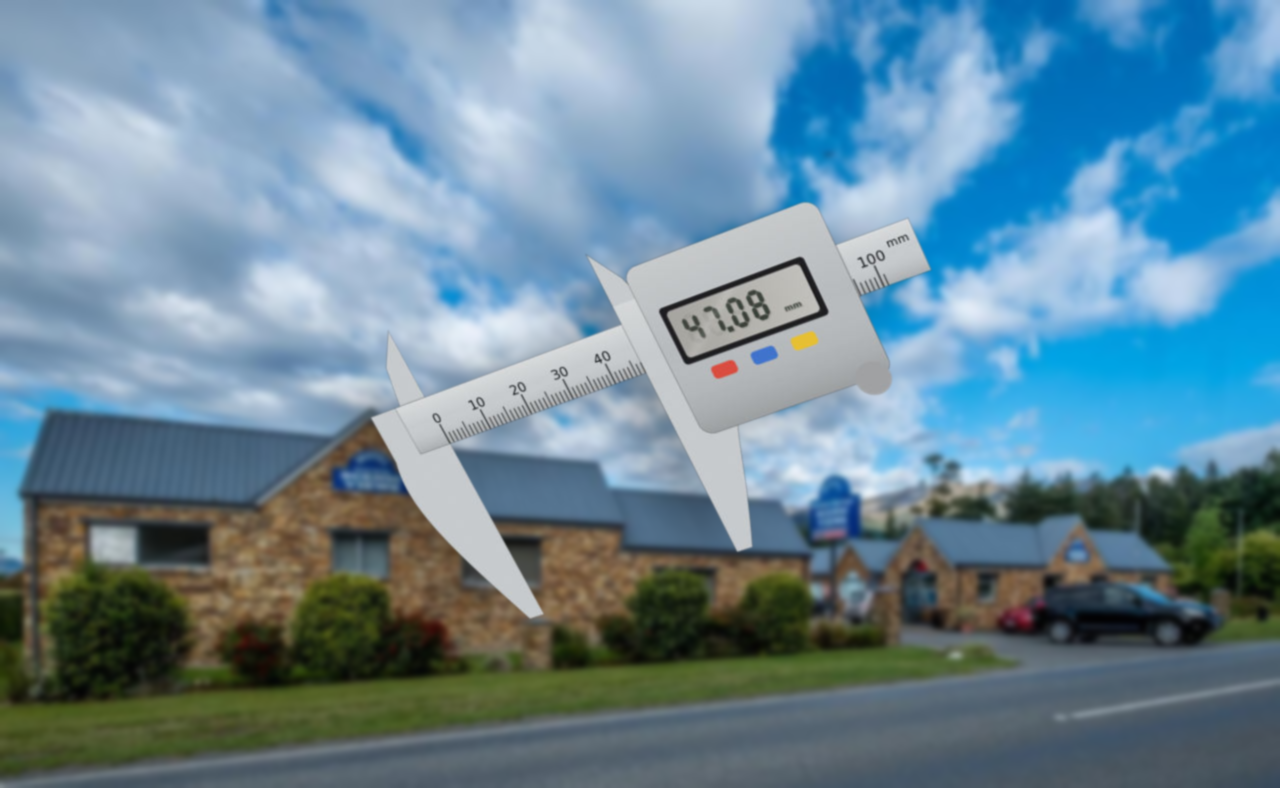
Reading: mm 47.08
